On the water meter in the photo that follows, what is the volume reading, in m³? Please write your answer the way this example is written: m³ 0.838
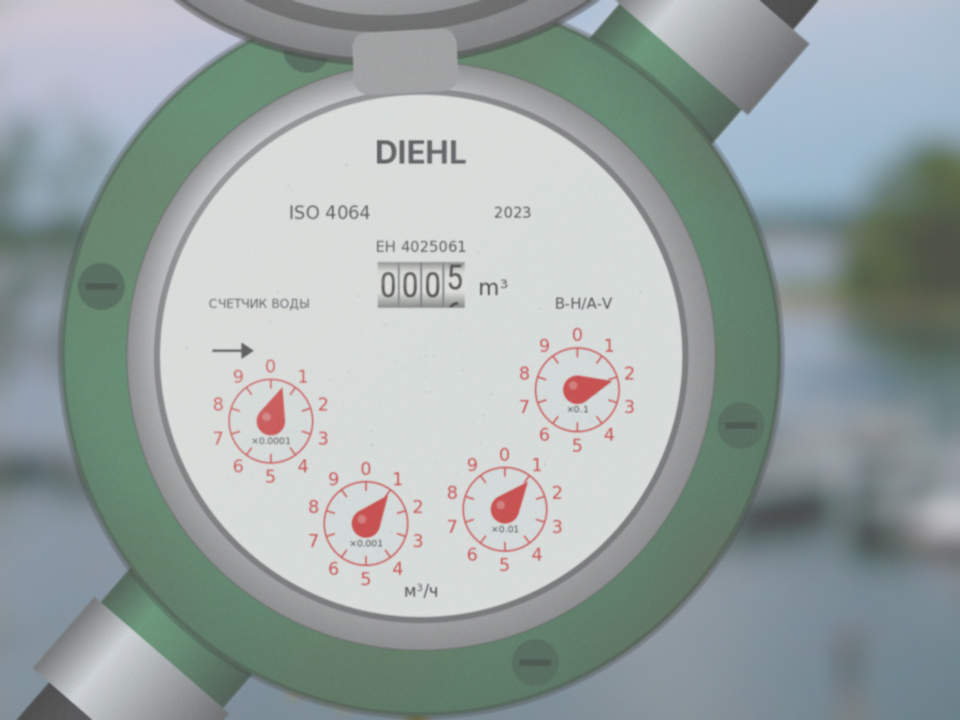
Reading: m³ 5.2110
